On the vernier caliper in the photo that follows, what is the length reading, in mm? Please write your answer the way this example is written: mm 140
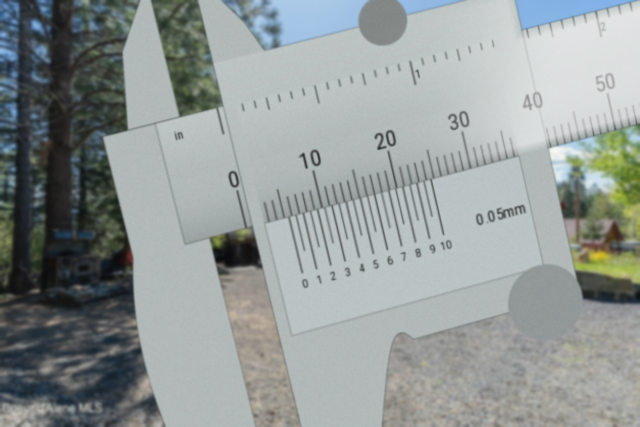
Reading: mm 5.6
